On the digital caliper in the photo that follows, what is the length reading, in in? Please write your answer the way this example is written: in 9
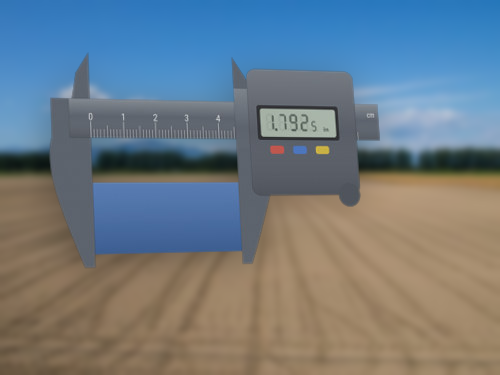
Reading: in 1.7925
